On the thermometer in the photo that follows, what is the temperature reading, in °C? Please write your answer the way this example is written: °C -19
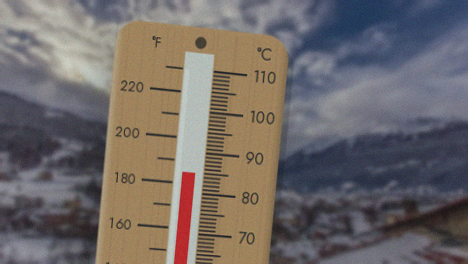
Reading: °C 85
